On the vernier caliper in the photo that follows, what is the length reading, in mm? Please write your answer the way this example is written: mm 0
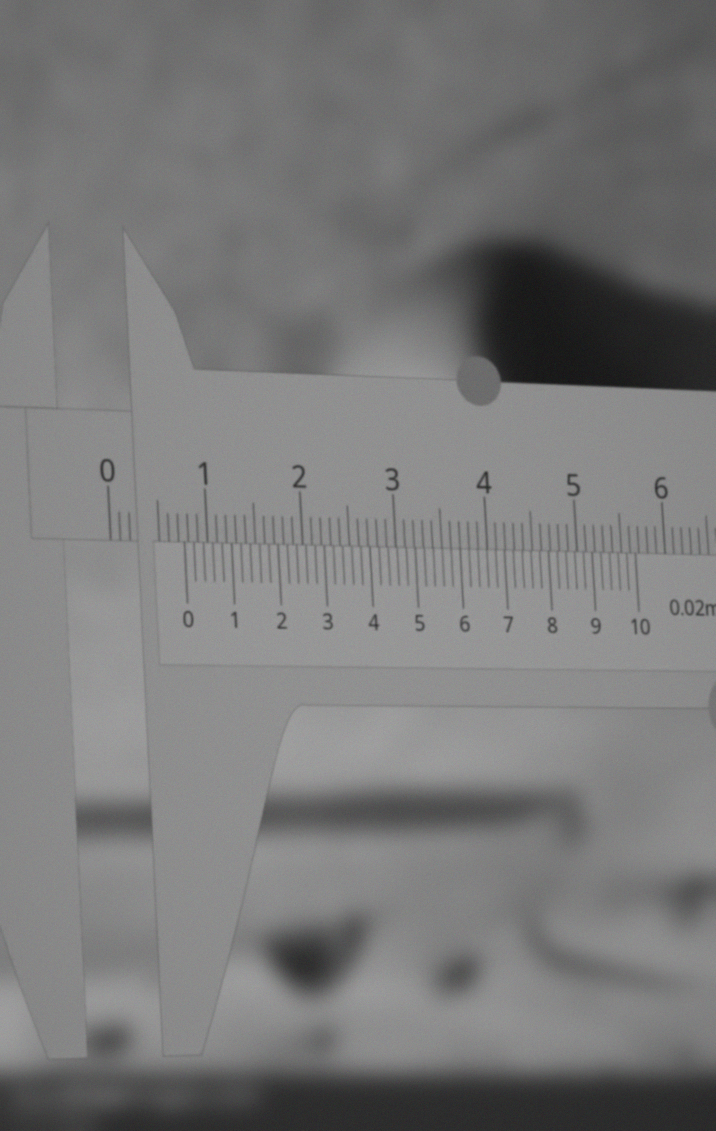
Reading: mm 7.6
